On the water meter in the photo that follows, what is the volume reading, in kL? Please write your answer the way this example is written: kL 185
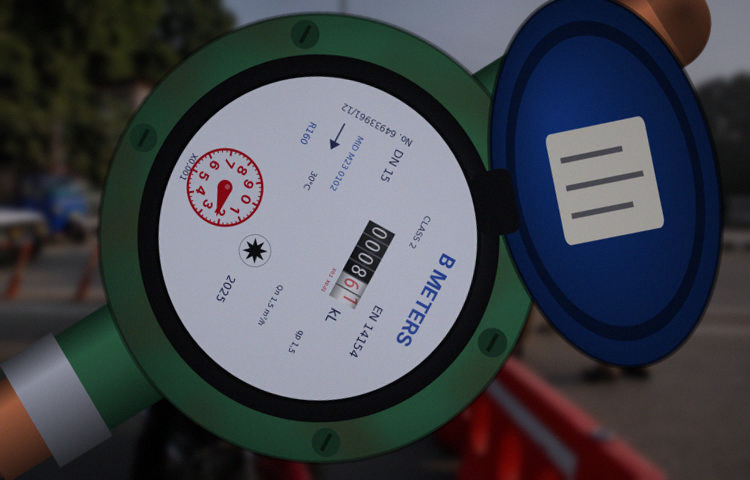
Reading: kL 8.612
